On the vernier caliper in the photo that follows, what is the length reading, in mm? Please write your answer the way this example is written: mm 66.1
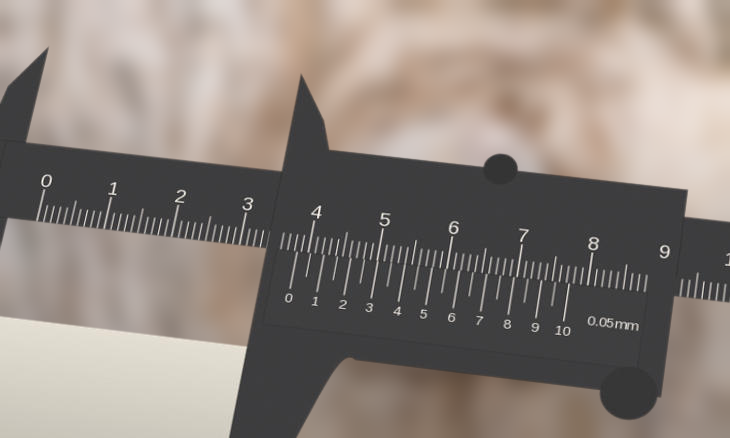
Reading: mm 38.4
